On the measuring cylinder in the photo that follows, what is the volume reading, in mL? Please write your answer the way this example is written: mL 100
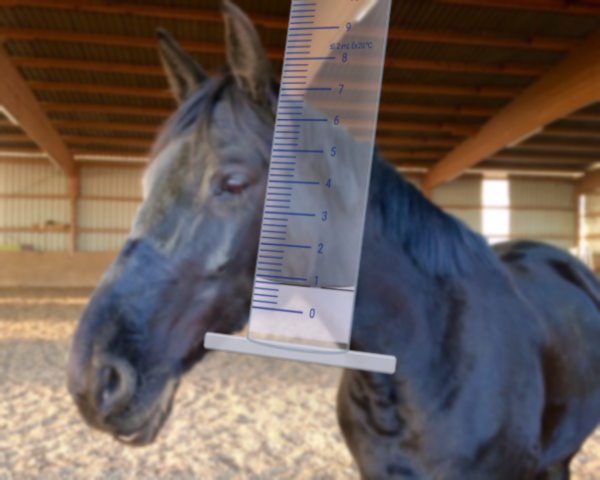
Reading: mL 0.8
